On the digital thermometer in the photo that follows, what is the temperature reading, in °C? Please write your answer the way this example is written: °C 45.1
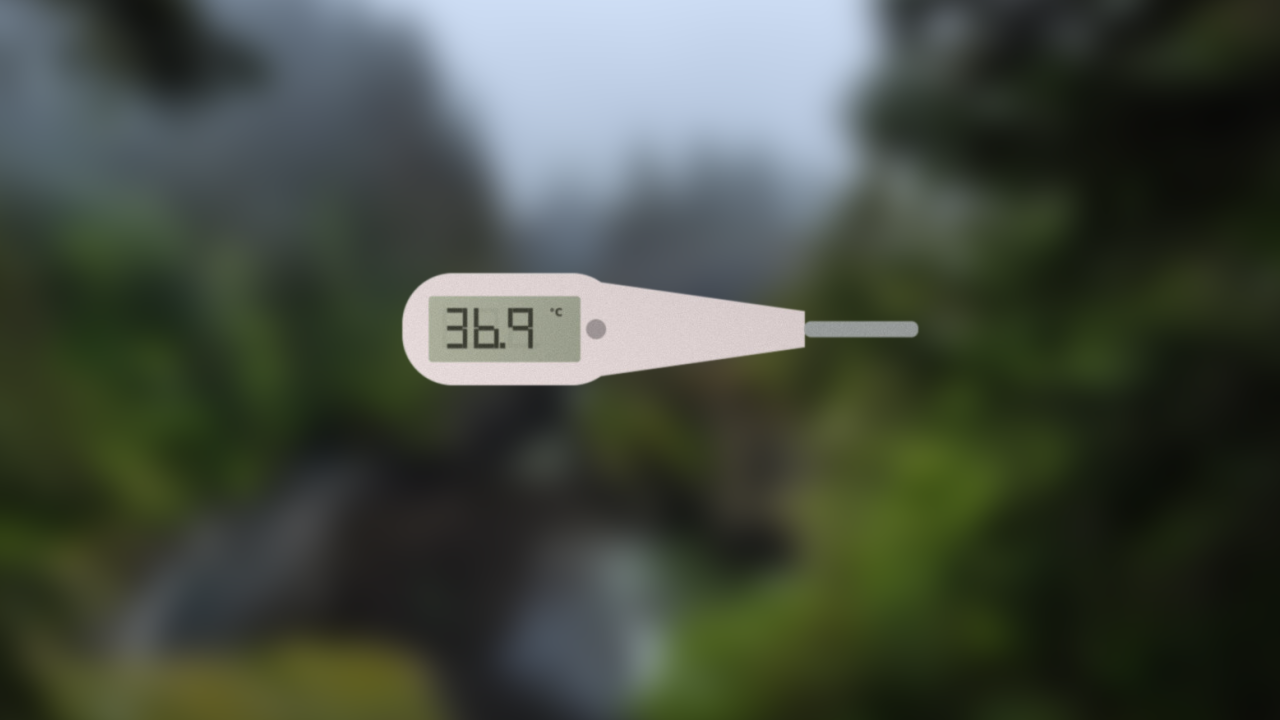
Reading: °C 36.9
